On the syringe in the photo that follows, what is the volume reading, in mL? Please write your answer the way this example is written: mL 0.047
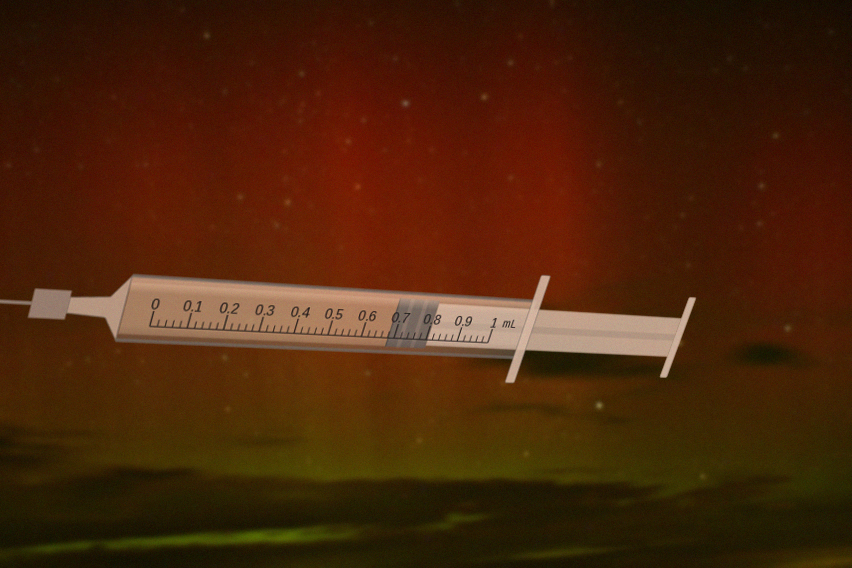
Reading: mL 0.68
